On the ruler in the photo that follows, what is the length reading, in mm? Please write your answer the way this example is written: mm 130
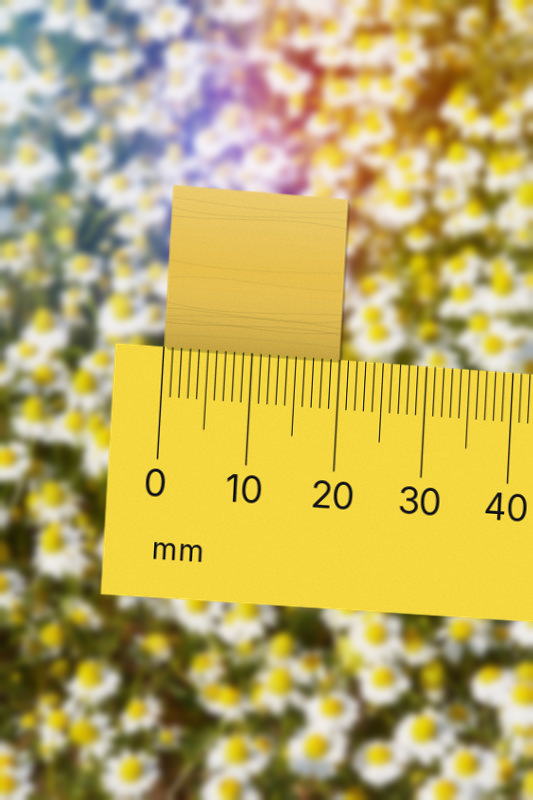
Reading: mm 20
